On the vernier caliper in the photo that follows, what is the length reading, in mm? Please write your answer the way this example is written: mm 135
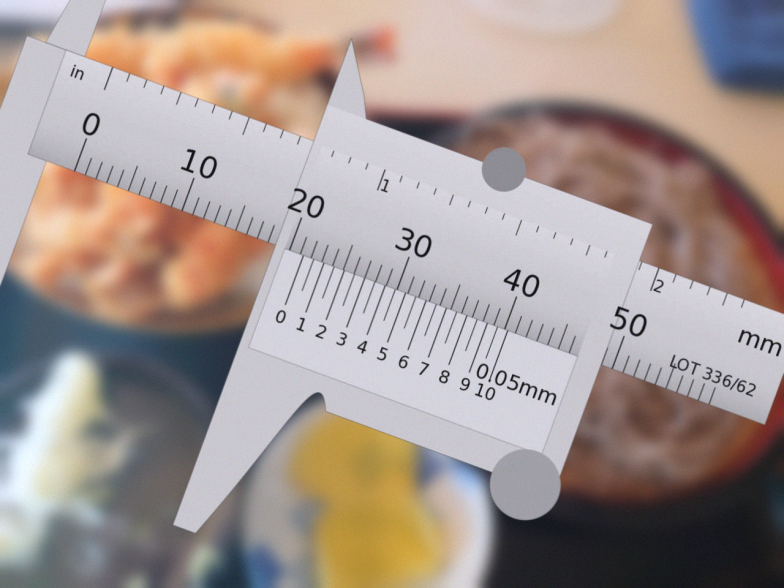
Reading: mm 21.3
